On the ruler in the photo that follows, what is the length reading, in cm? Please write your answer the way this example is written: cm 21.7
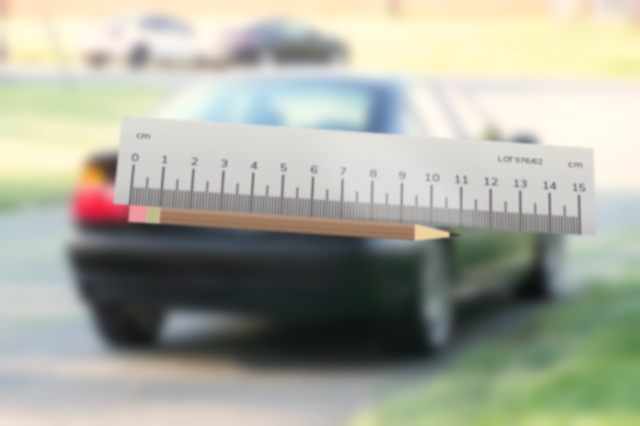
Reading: cm 11
